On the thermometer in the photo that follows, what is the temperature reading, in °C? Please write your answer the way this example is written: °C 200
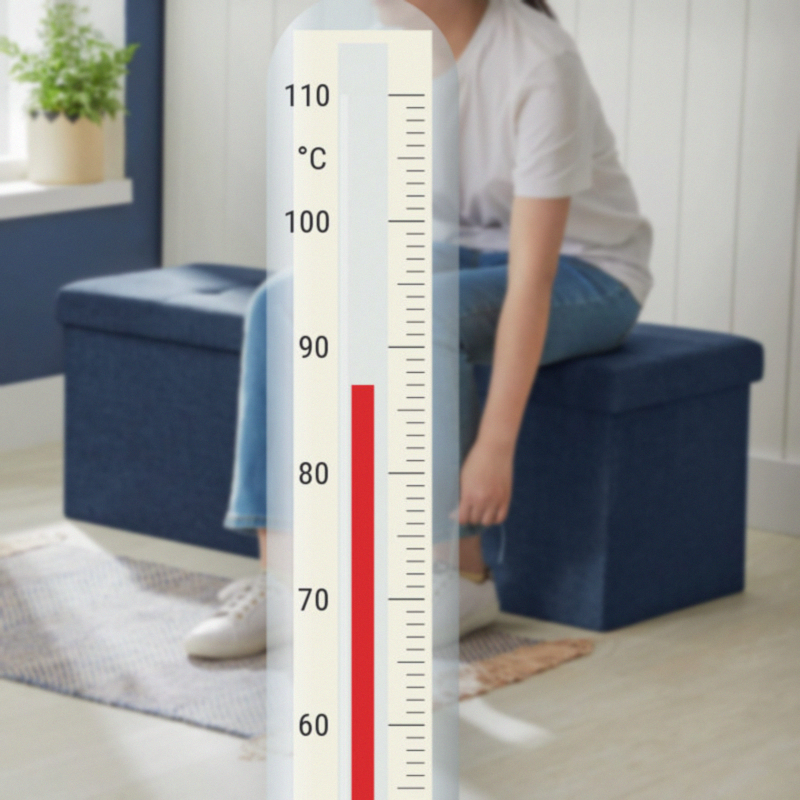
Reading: °C 87
